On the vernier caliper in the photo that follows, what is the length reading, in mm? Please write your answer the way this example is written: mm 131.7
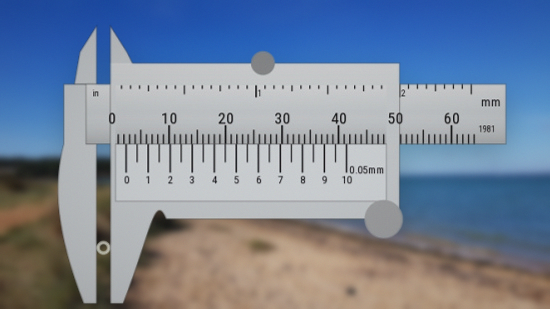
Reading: mm 2.4
